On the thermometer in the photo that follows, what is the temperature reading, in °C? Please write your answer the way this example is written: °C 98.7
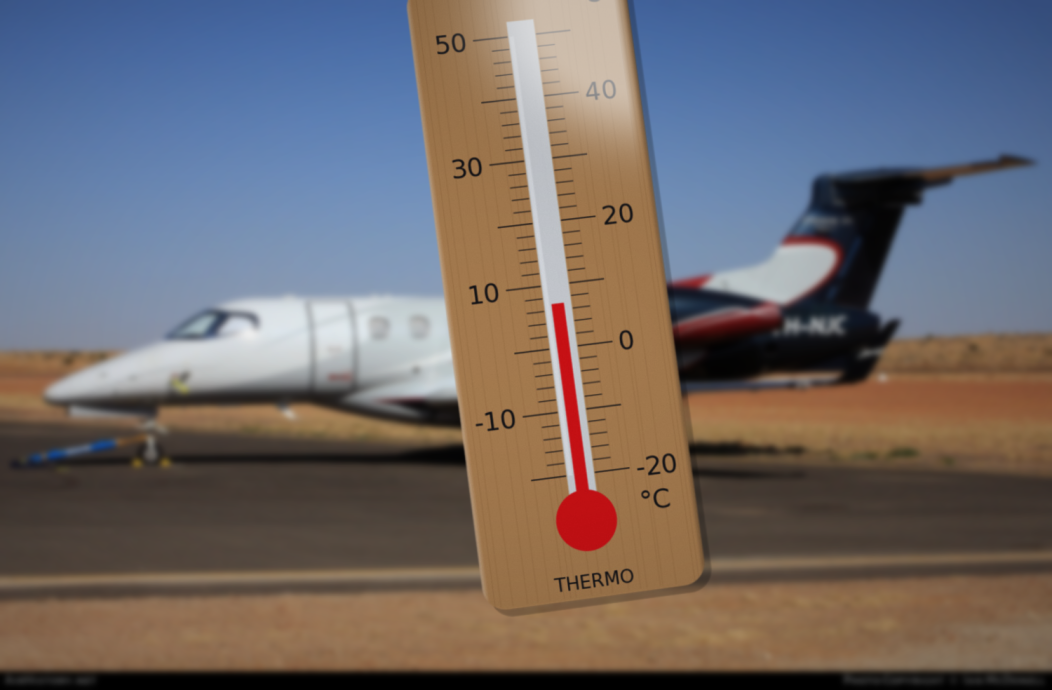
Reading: °C 7
